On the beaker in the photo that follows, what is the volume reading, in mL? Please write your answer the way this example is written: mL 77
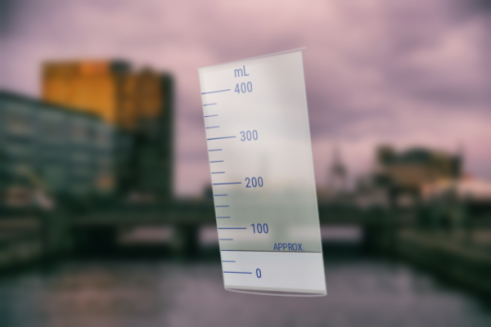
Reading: mL 50
